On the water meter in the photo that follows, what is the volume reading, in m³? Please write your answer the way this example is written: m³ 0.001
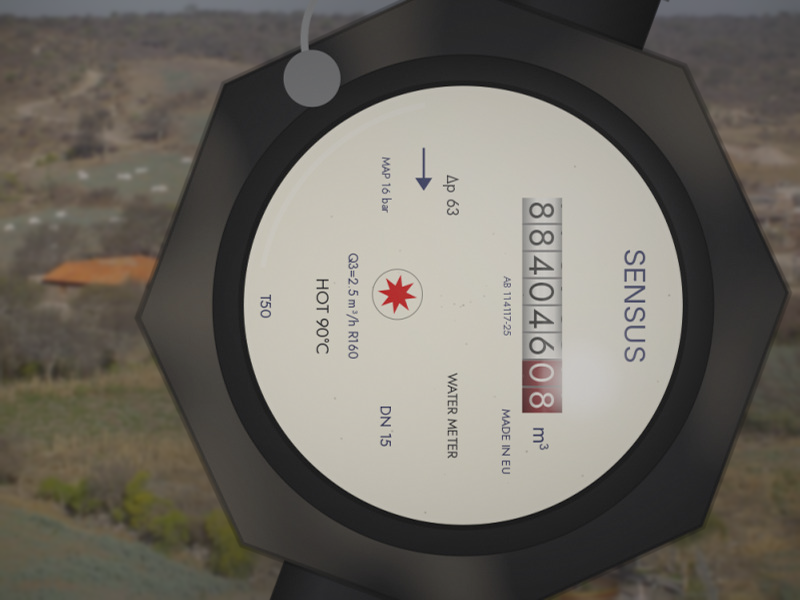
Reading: m³ 884046.08
